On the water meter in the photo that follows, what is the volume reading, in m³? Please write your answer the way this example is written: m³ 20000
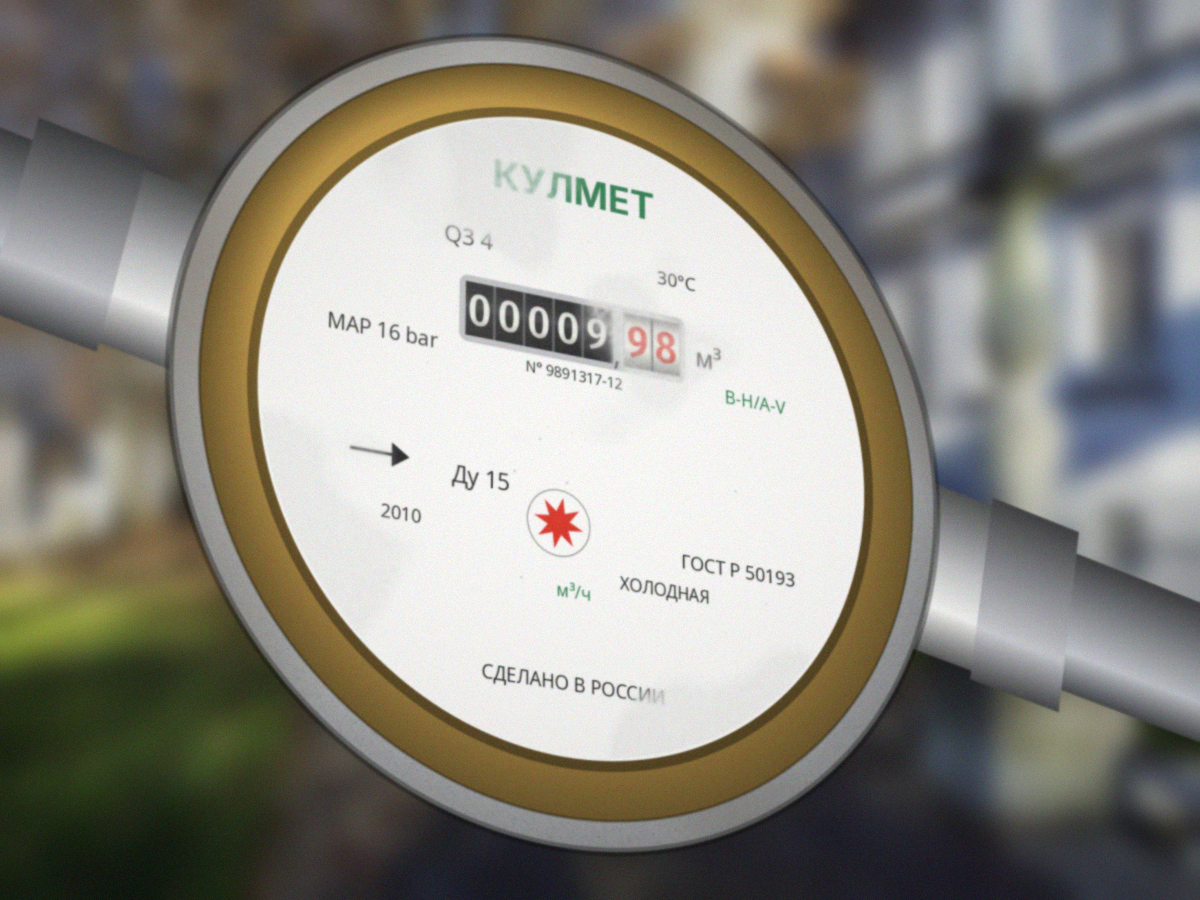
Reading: m³ 9.98
